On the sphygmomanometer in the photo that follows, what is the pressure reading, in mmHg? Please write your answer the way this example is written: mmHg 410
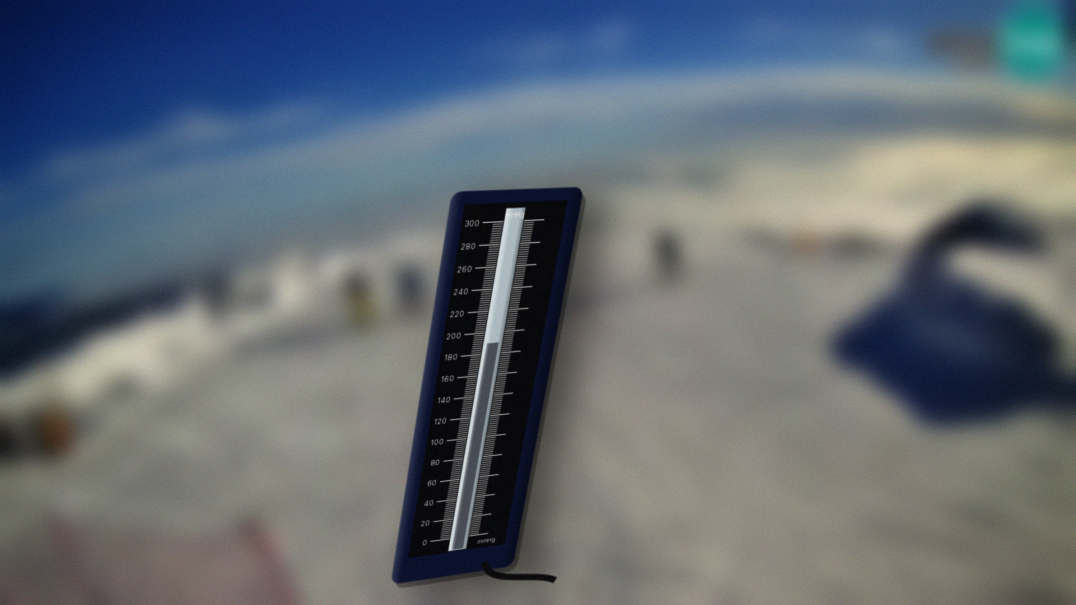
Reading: mmHg 190
